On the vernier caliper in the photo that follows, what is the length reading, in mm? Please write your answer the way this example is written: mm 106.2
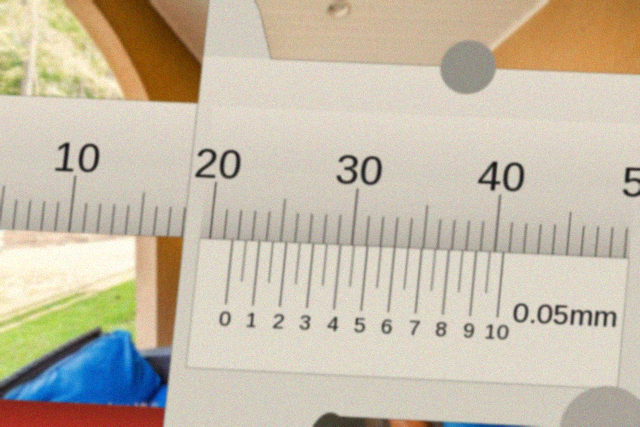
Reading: mm 21.6
